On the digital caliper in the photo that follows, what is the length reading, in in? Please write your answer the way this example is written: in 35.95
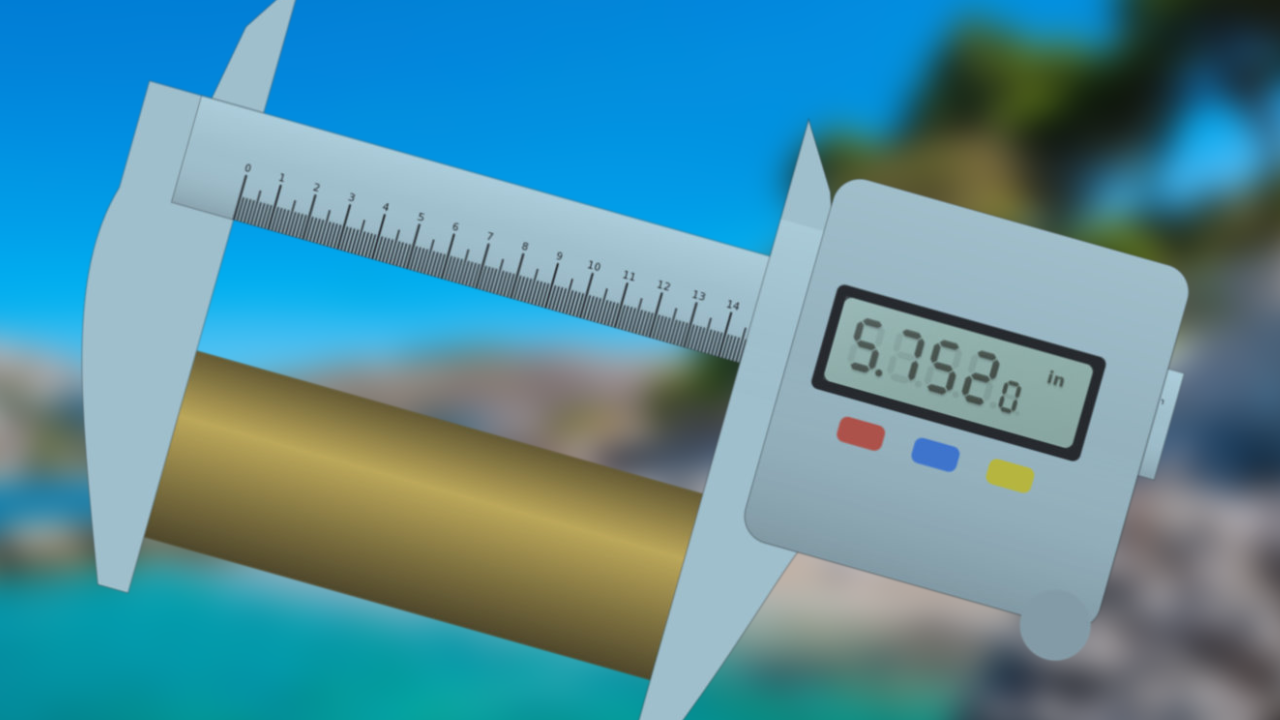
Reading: in 5.7520
